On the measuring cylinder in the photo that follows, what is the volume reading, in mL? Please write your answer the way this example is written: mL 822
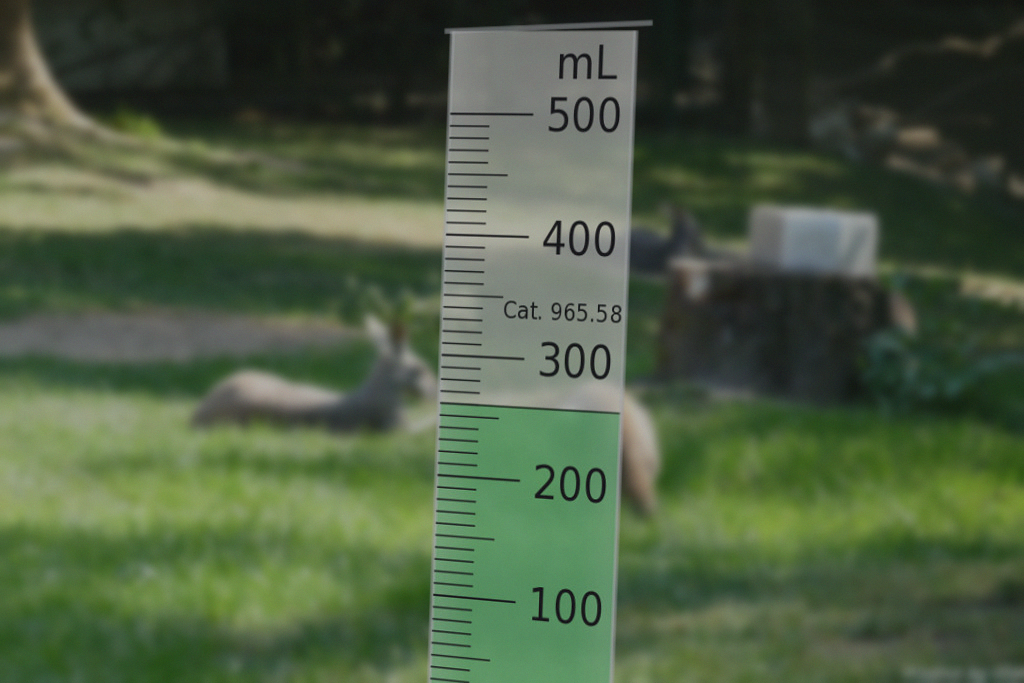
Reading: mL 260
